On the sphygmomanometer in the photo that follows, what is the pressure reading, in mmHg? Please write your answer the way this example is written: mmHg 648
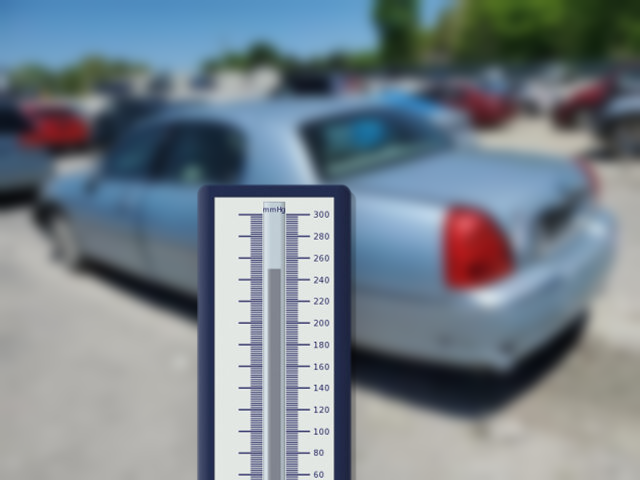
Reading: mmHg 250
